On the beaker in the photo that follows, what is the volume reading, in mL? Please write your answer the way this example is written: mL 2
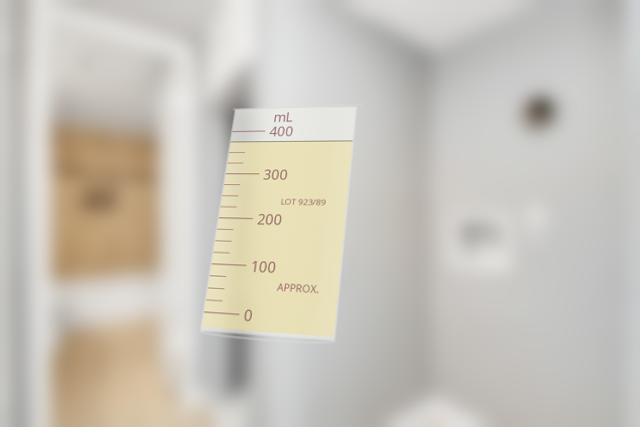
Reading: mL 375
